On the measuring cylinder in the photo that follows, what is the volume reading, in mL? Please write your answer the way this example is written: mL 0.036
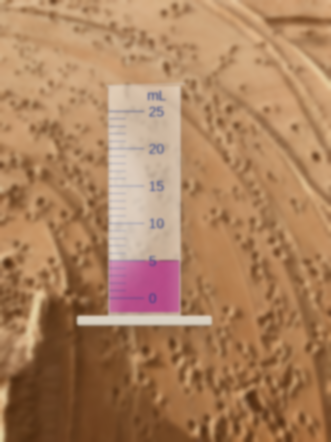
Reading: mL 5
